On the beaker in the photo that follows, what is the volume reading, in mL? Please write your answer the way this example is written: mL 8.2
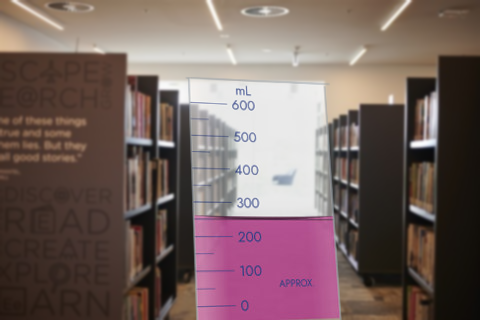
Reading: mL 250
